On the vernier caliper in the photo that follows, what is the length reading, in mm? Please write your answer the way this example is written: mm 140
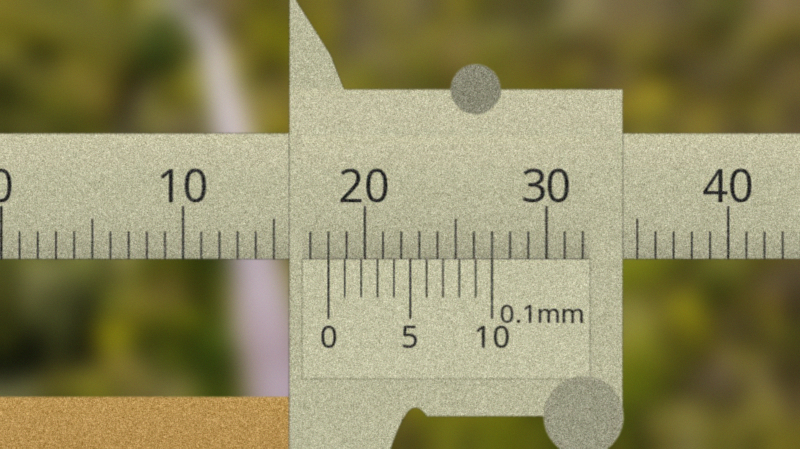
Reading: mm 18.0
